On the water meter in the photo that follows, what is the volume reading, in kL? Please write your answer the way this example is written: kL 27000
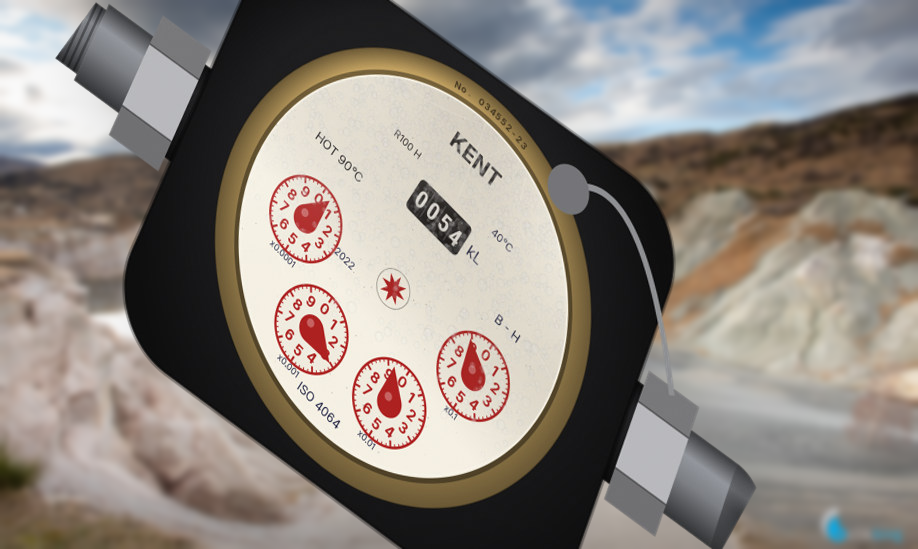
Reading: kL 53.8930
